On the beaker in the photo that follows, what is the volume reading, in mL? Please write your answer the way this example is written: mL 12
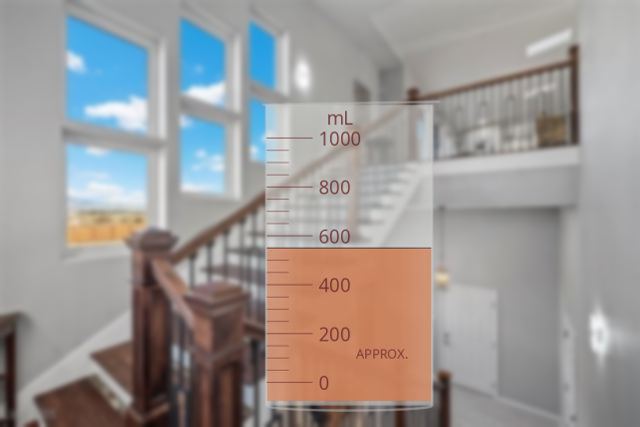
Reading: mL 550
